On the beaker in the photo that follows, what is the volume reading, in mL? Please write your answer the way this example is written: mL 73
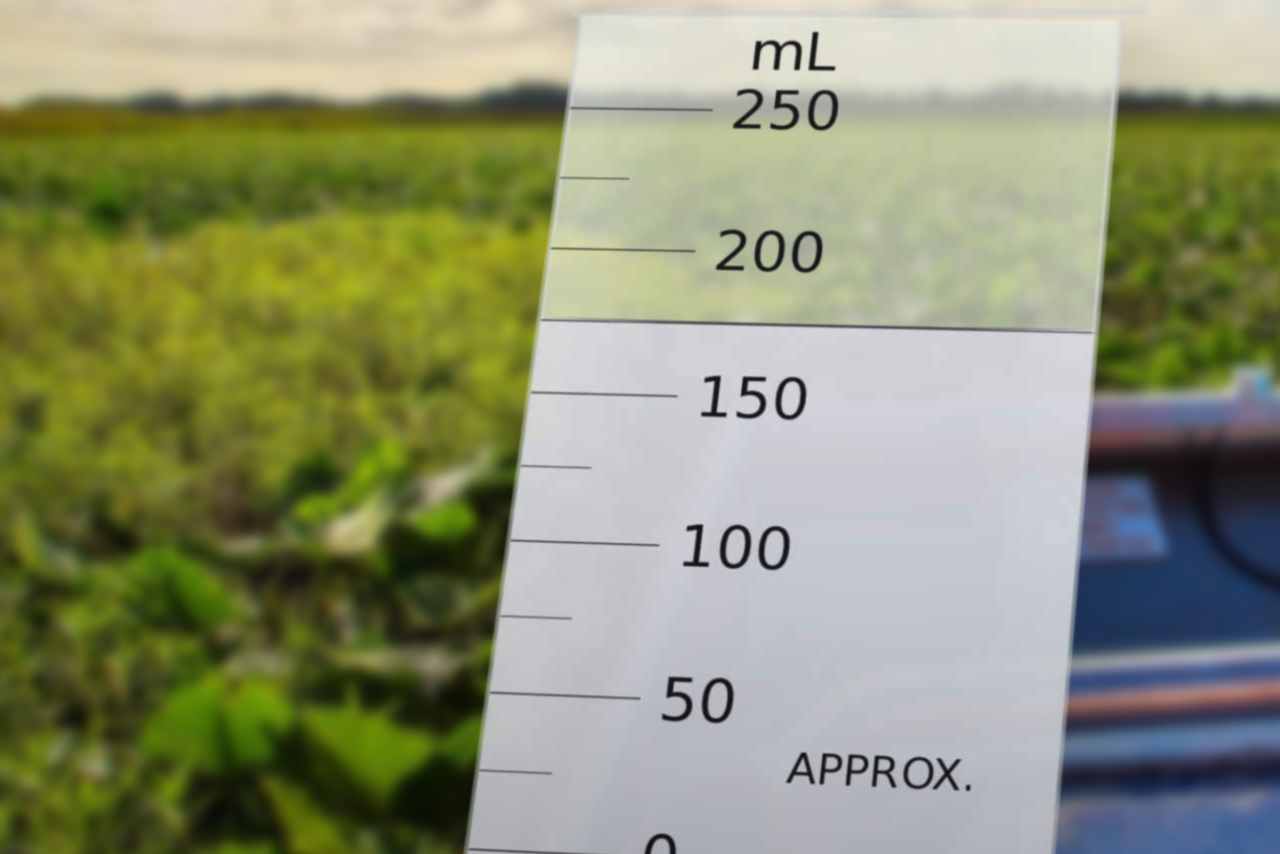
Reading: mL 175
